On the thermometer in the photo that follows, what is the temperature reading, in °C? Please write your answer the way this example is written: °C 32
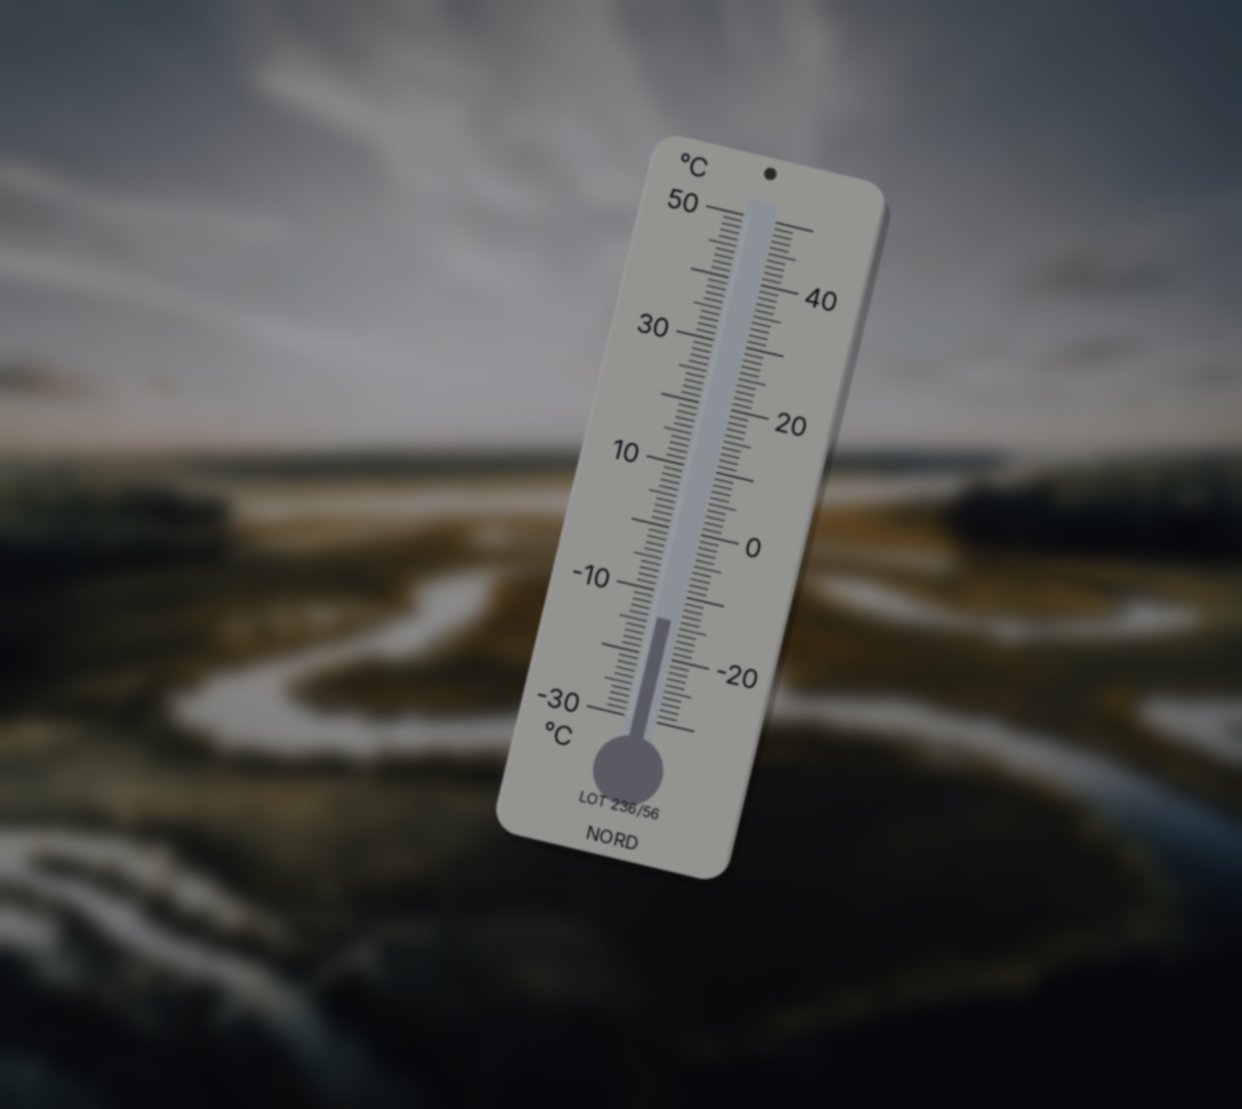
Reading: °C -14
